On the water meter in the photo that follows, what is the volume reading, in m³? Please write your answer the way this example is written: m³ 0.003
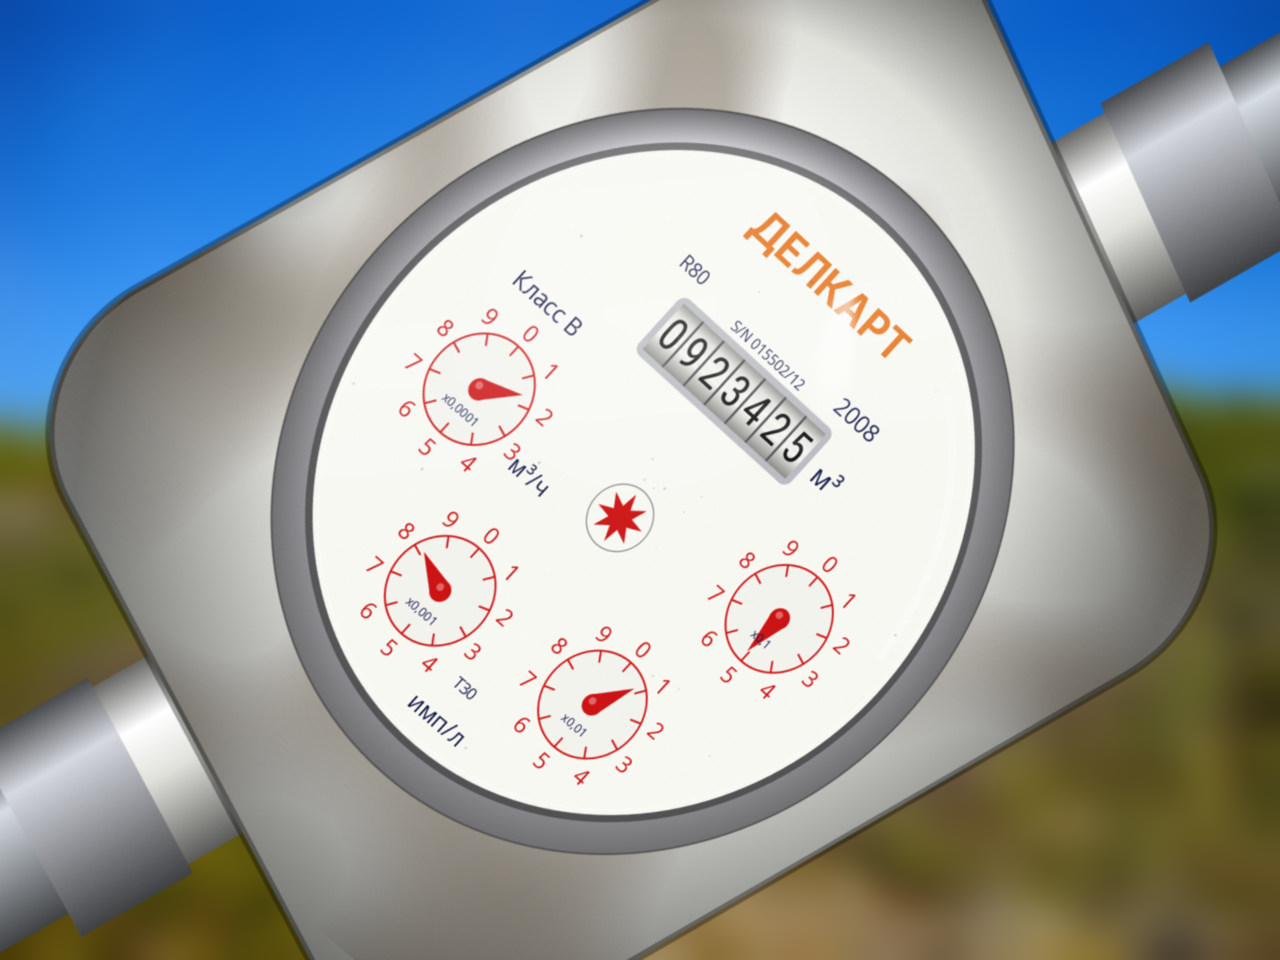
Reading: m³ 923425.5081
